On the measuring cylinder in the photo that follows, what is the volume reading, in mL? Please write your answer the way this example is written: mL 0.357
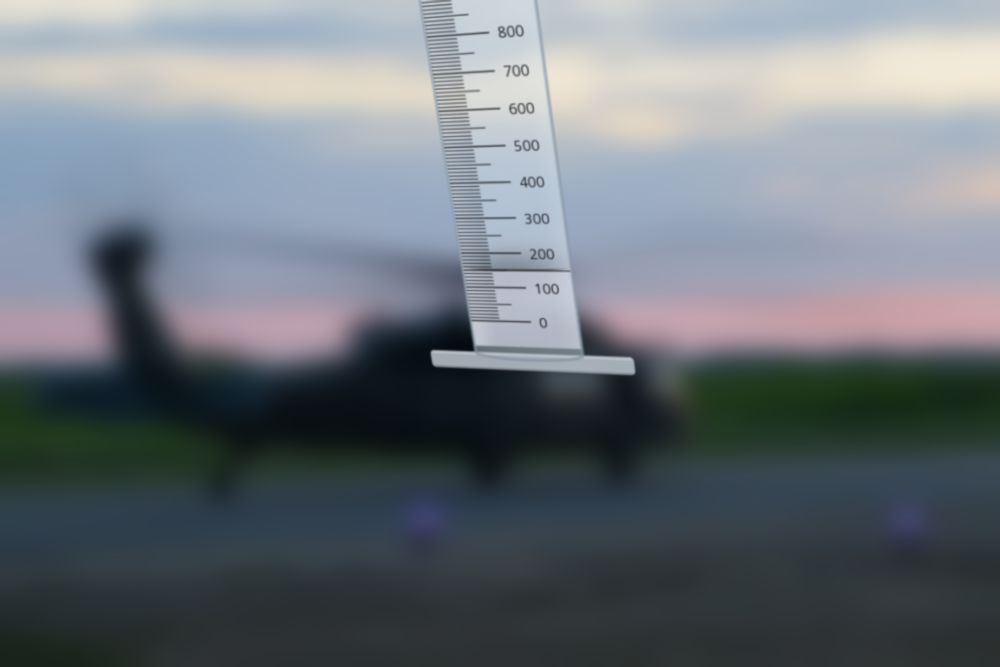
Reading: mL 150
